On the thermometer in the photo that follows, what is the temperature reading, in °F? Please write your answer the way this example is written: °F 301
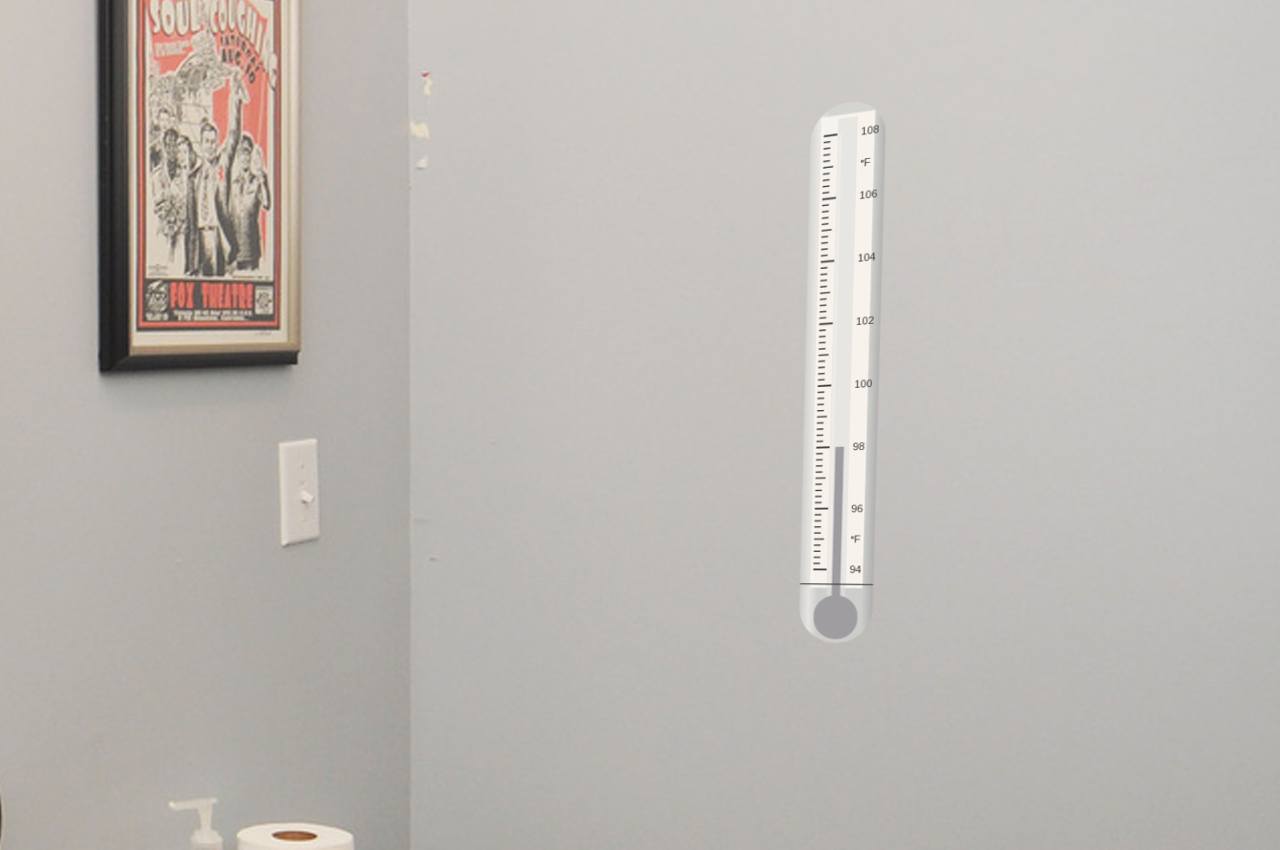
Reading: °F 98
